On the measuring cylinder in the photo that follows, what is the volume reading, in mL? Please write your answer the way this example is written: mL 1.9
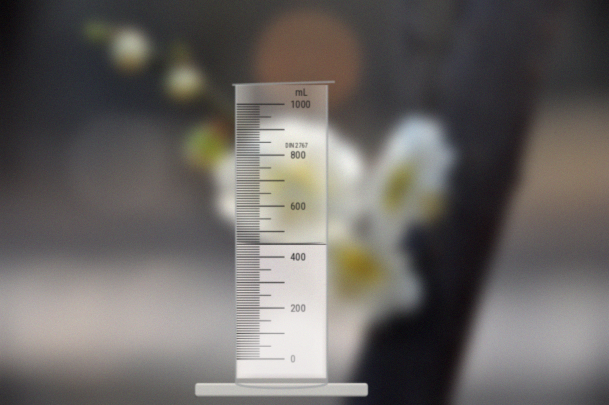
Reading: mL 450
